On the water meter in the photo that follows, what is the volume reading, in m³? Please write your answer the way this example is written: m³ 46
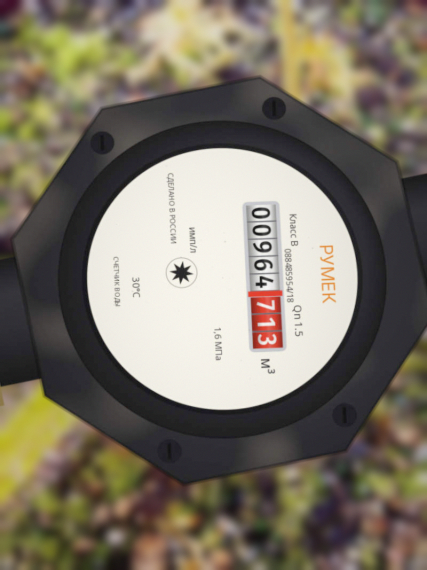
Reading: m³ 964.713
